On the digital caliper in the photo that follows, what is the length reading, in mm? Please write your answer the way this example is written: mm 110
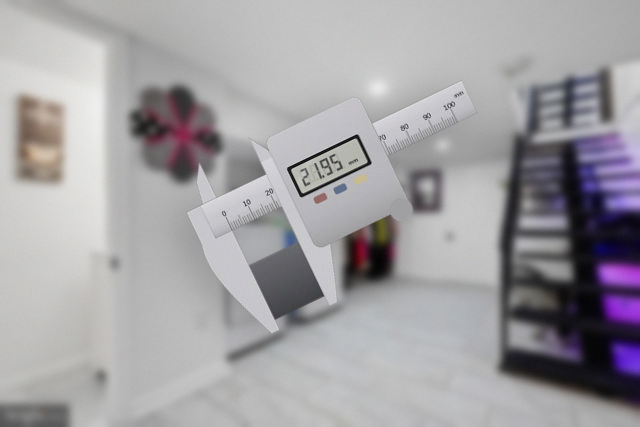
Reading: mm 21.95
